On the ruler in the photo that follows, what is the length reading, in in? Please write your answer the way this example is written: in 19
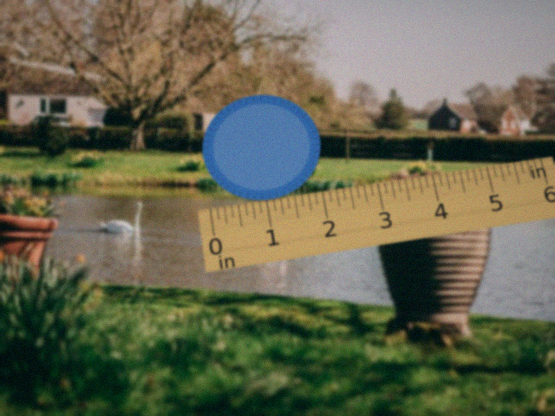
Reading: in 2.125
